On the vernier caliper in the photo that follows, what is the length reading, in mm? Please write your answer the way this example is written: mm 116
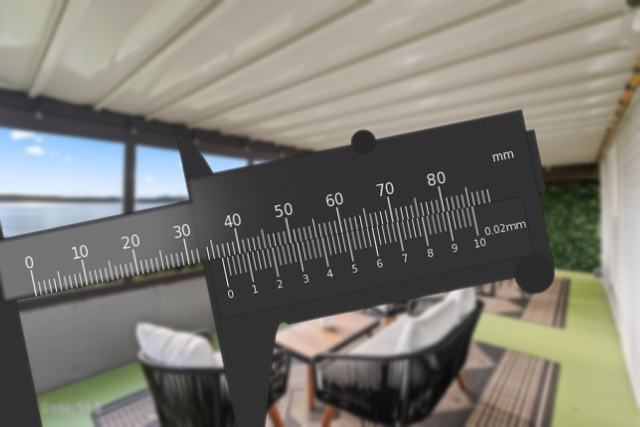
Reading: mm 36.5
